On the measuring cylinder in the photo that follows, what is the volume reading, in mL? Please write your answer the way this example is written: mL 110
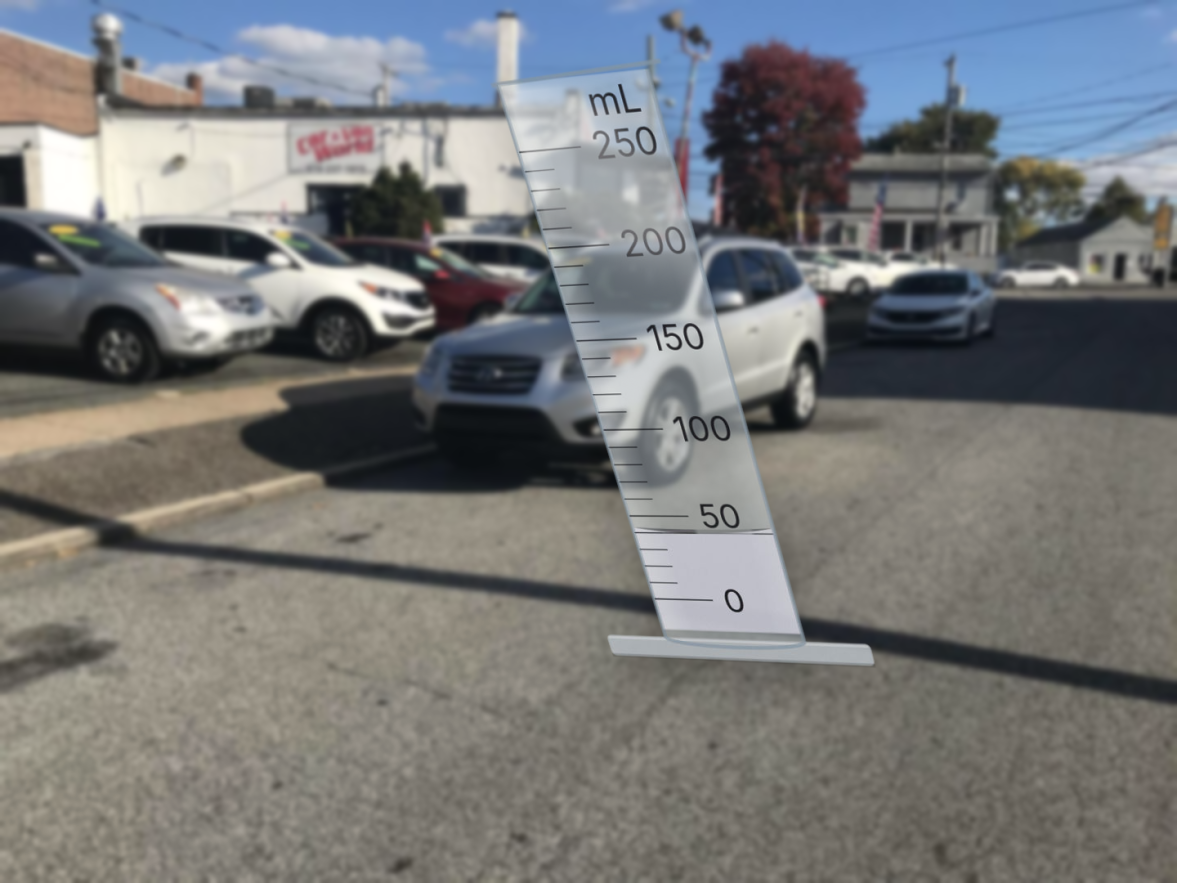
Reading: mL 40
